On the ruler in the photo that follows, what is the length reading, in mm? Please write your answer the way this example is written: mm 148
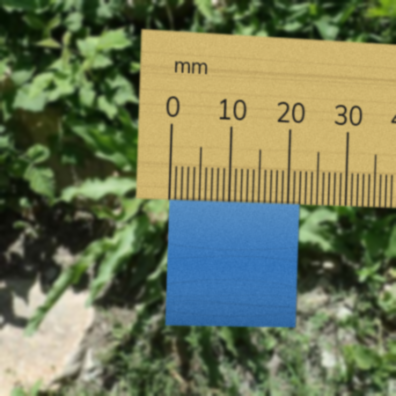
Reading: mm 22
